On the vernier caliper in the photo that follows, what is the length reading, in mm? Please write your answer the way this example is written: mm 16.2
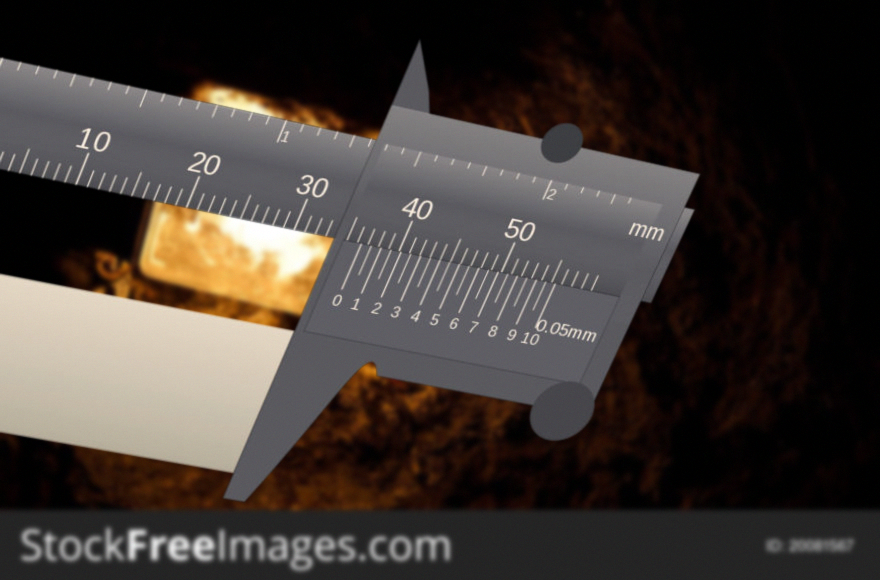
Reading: mm 36.4
